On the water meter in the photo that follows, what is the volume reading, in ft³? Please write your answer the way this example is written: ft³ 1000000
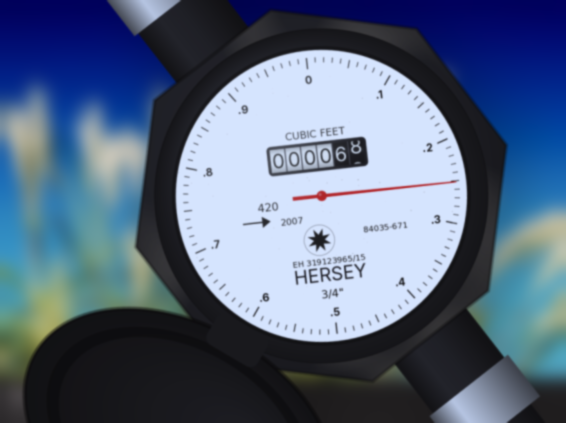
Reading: ft³ 68.25
